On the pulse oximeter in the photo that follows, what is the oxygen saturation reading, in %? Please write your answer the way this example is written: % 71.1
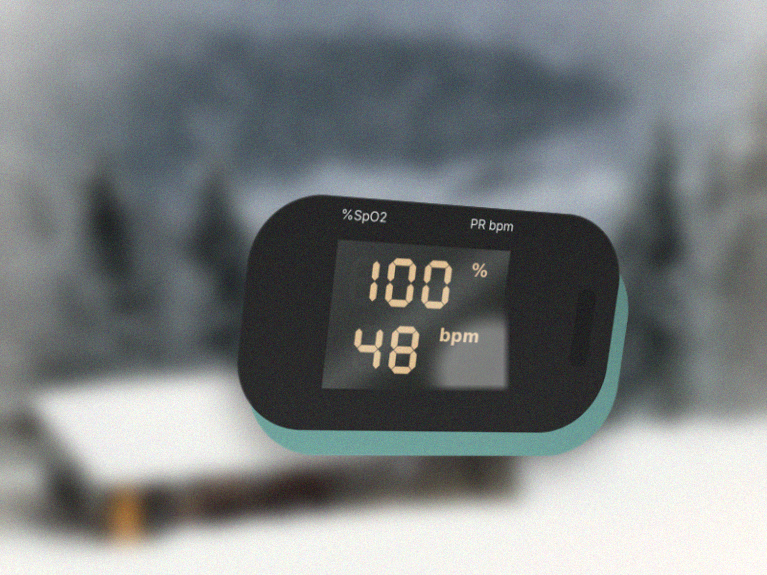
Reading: % 100
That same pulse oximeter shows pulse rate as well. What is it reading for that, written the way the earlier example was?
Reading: bpm 48
